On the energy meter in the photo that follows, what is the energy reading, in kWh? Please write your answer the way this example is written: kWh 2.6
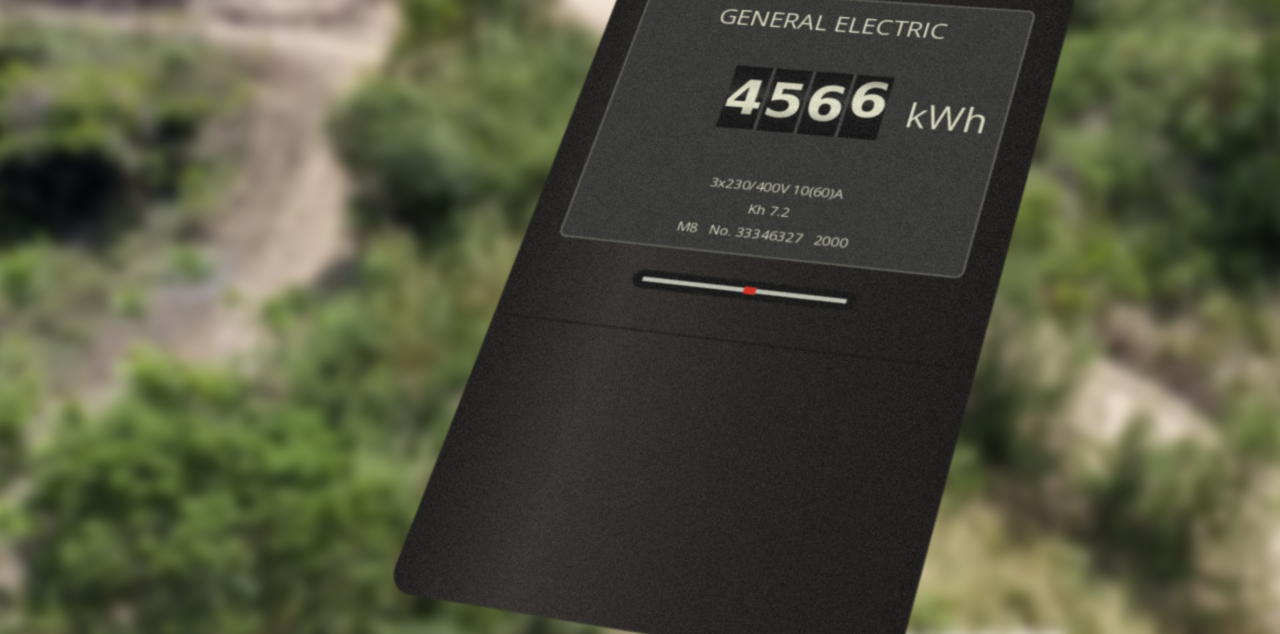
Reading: kWh 4566
